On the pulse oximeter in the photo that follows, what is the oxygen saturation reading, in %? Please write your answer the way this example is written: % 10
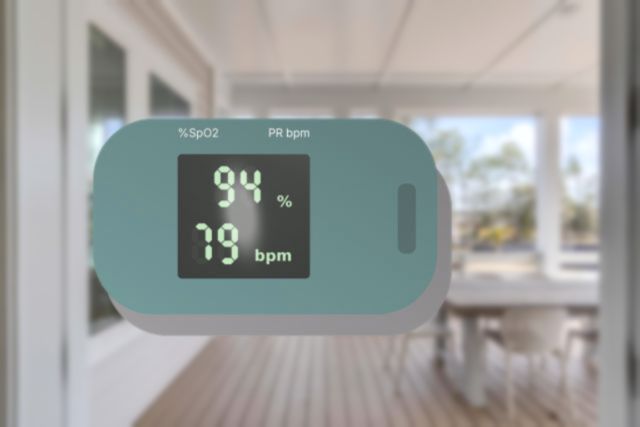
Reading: % 94
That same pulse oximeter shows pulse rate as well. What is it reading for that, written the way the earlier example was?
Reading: bpm 79
